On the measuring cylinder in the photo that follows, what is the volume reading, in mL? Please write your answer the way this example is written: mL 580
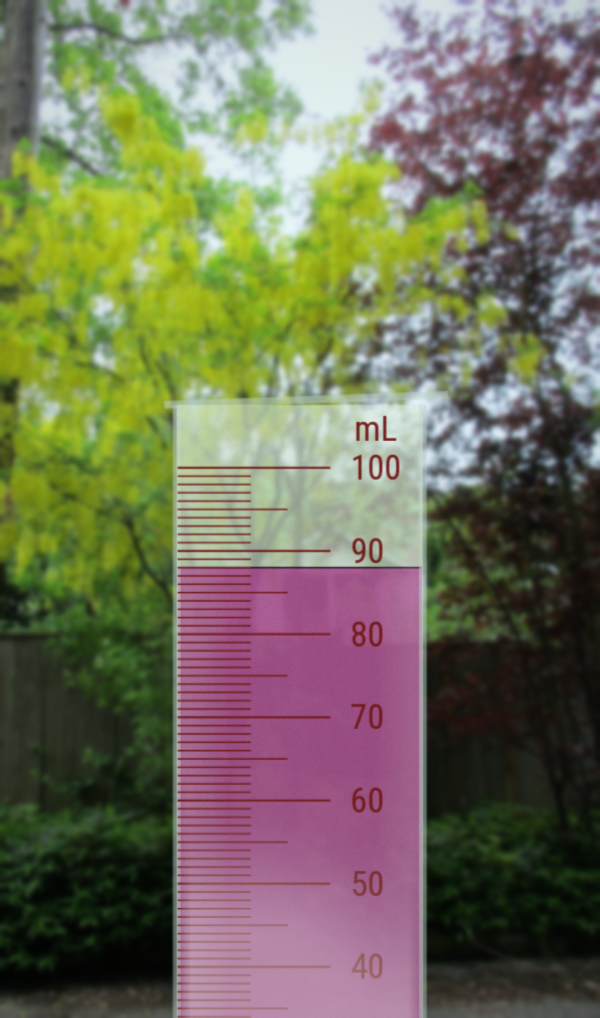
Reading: mL 88
